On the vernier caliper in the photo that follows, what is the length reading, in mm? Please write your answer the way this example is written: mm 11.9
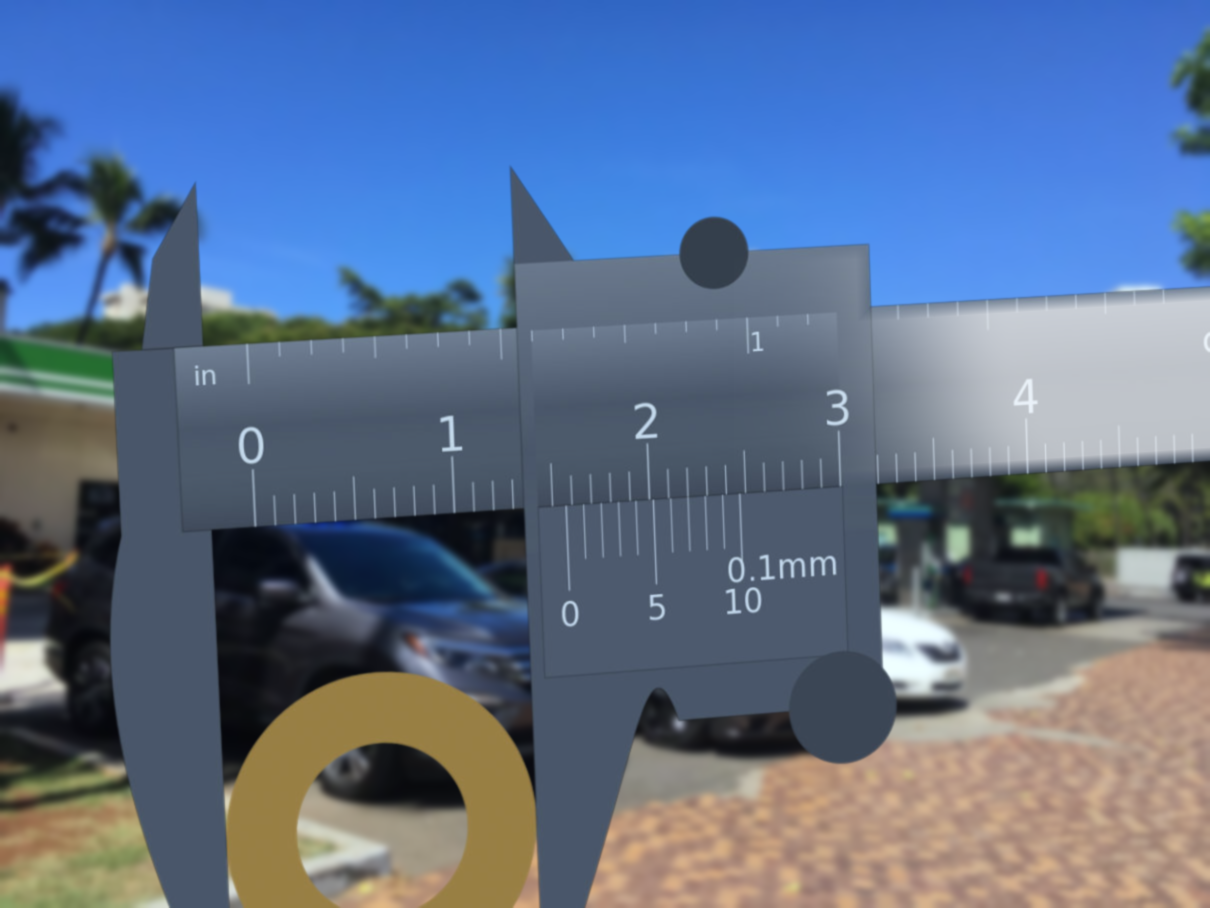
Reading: mm 15.7
